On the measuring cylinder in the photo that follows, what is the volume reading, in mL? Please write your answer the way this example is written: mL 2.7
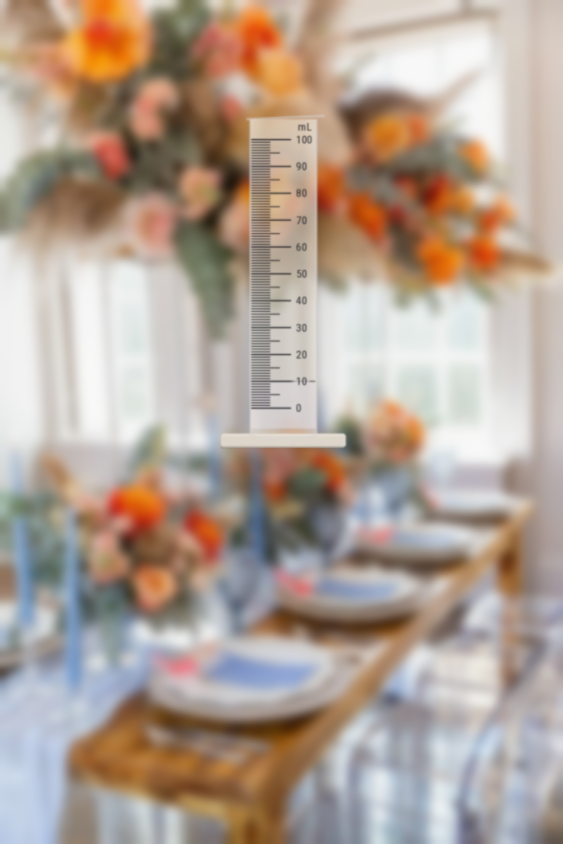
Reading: mL 10
